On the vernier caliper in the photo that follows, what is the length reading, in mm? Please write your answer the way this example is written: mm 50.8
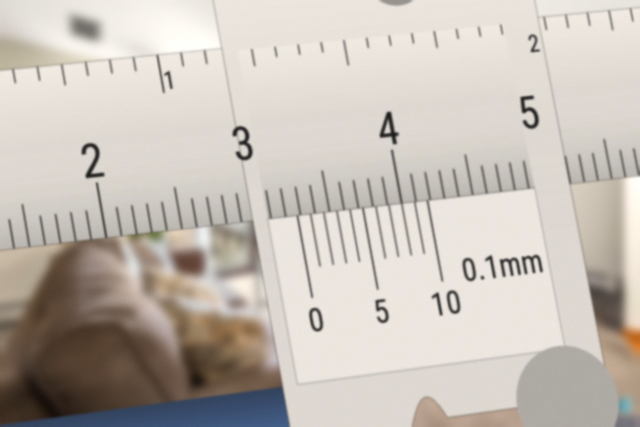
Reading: mm 32.8
